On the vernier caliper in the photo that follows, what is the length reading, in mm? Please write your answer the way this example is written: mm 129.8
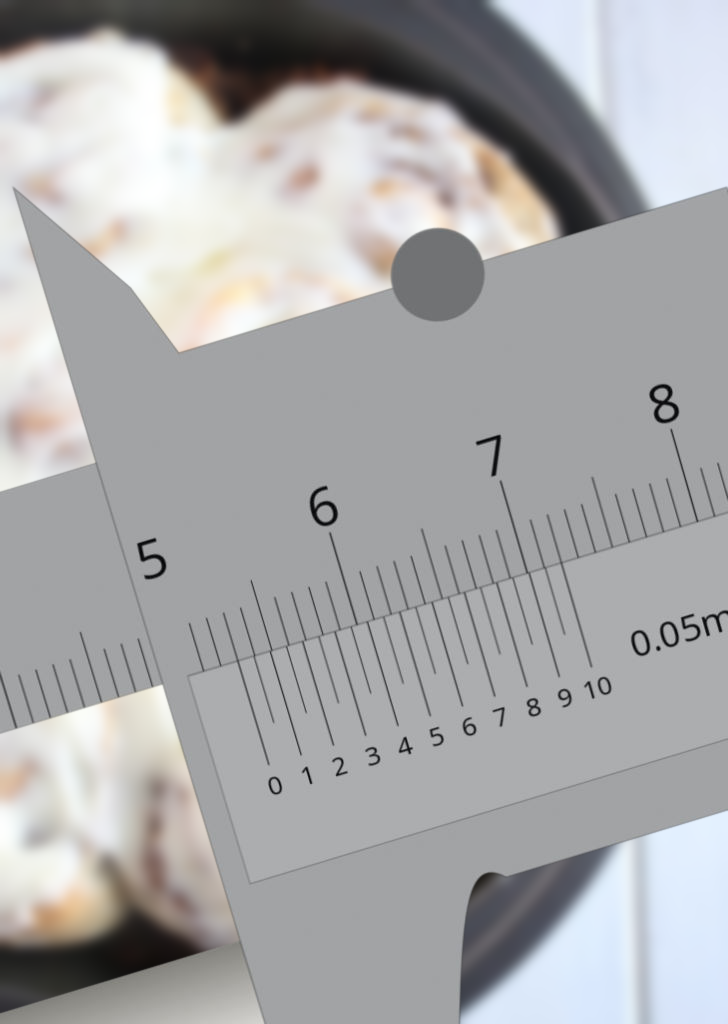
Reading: mm 53.0
